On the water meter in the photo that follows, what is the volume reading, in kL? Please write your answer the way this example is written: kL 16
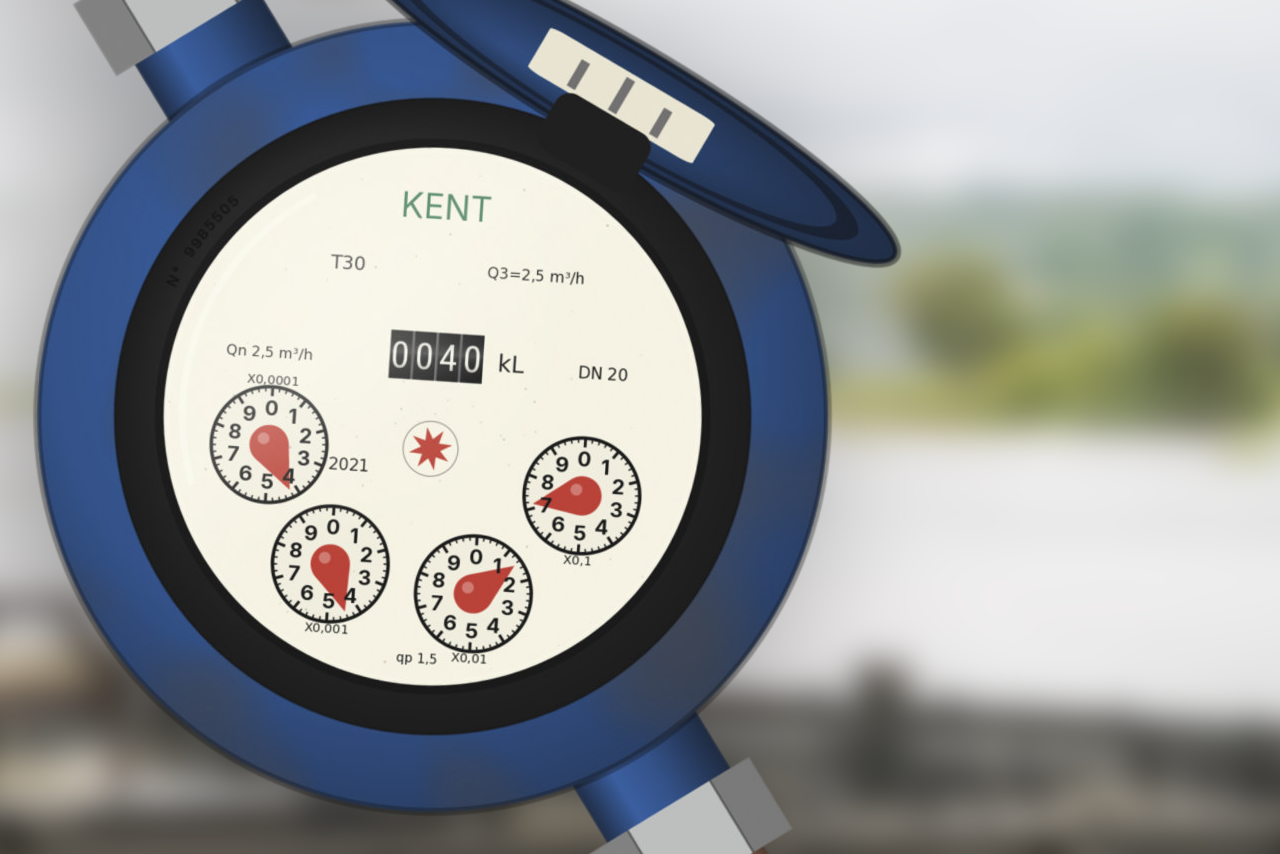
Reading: kL 40.7144
